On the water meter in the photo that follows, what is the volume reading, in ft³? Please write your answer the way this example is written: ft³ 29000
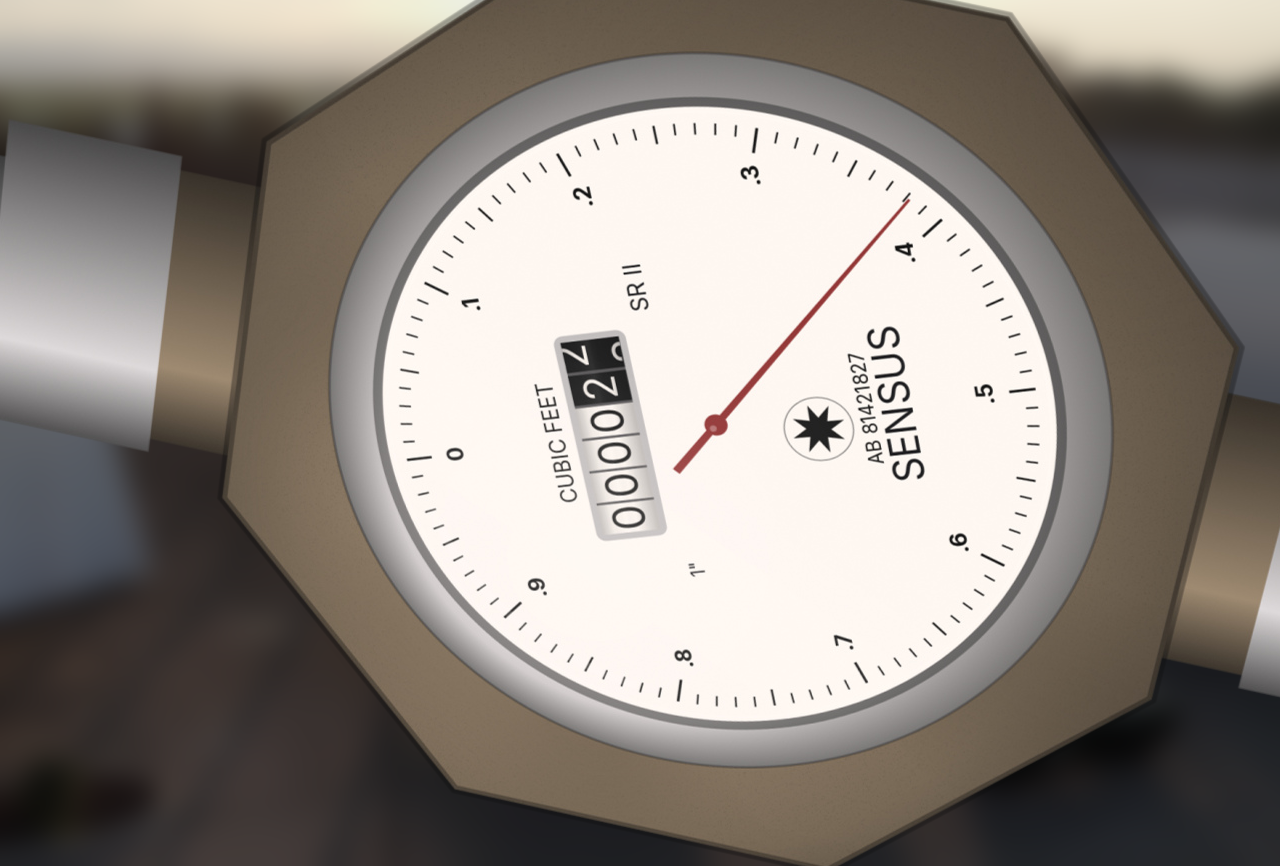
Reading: ft³ 22.38
